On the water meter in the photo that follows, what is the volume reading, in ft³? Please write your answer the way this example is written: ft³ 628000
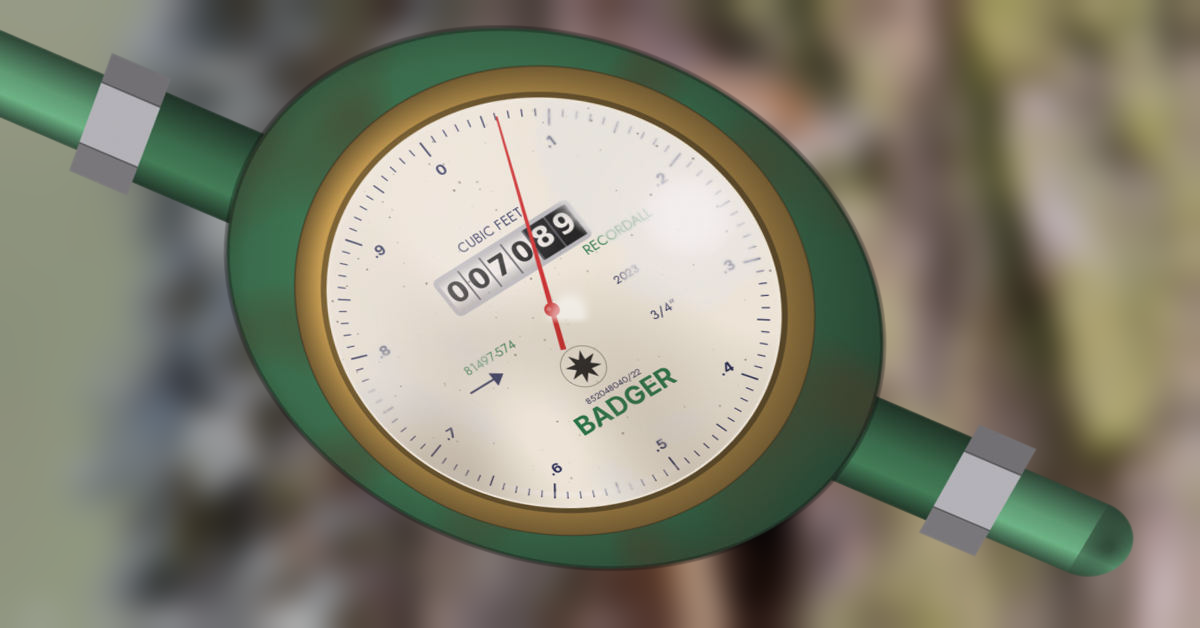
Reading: ft³ 7089.06
